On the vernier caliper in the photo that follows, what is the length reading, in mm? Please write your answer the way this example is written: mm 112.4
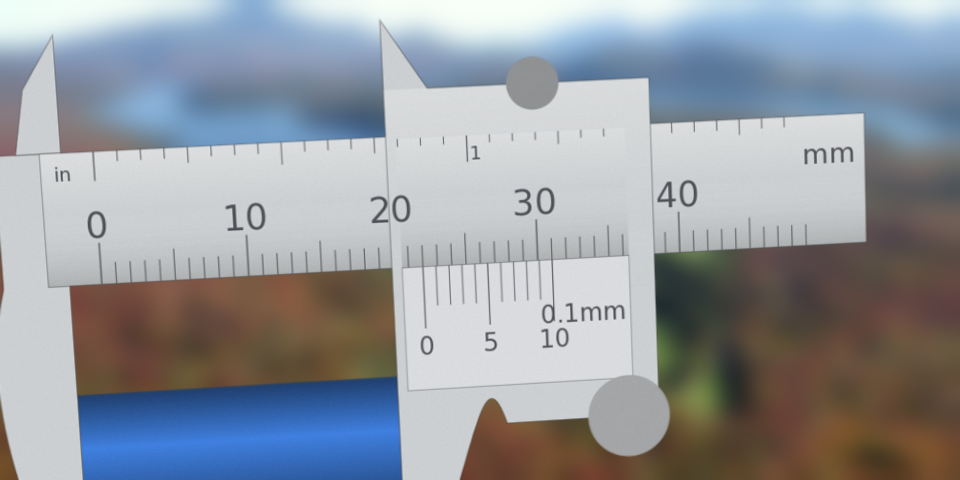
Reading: mm 22.0
